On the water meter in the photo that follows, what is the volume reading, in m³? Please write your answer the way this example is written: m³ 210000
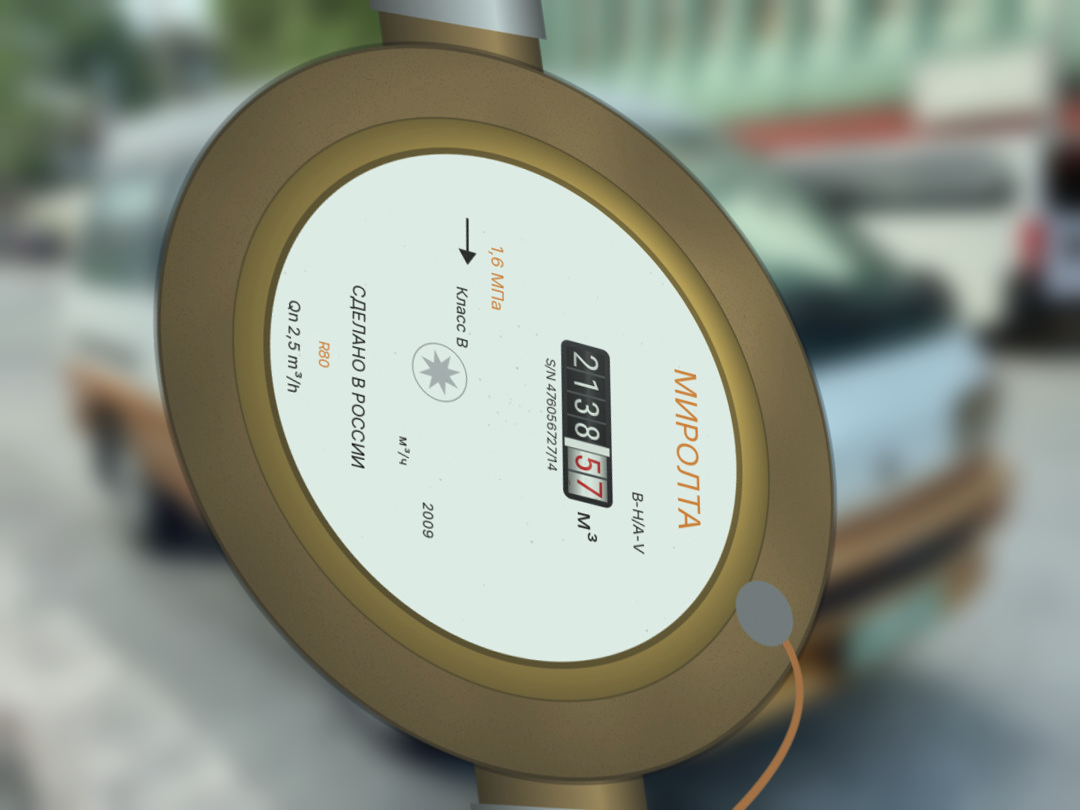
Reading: m³ 2138.57
